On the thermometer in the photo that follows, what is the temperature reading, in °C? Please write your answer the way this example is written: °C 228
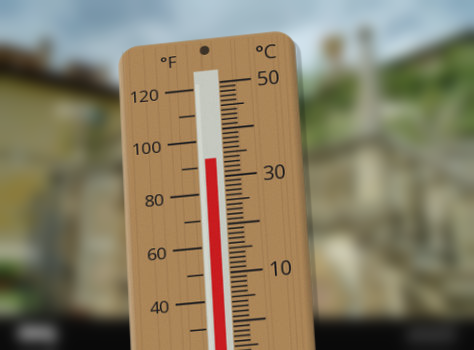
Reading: °C 34
